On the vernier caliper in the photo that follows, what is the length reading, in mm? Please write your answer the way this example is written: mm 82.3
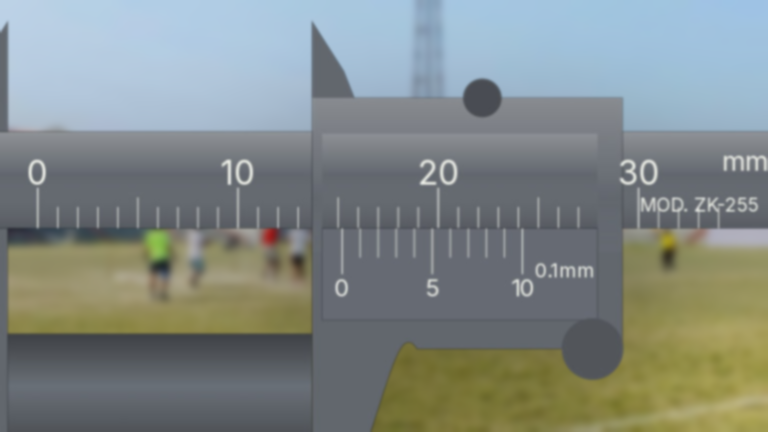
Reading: mm 15.2
